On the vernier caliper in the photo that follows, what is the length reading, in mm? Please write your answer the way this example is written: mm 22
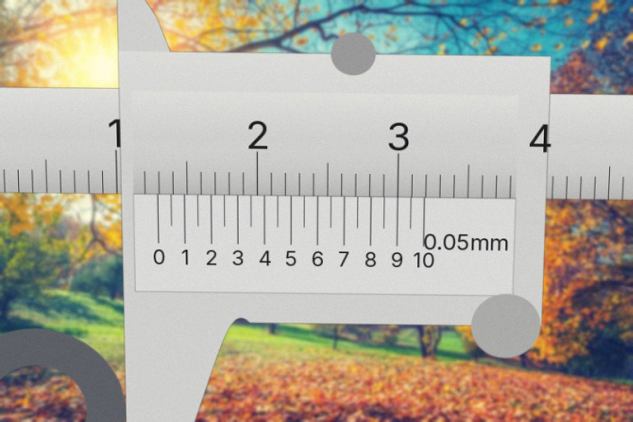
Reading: mm 12.9
